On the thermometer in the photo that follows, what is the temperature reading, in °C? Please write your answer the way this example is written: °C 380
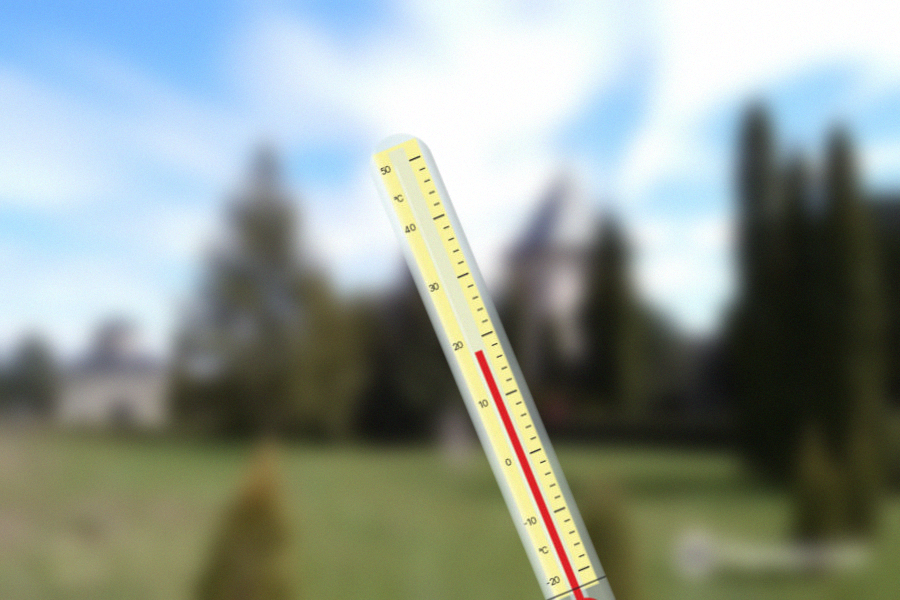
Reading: °C 18
